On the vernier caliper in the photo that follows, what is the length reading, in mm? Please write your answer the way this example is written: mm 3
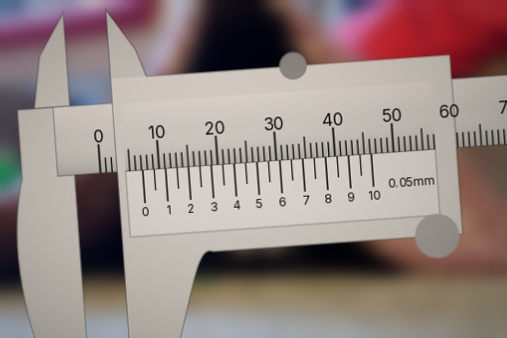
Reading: mm 7.2
